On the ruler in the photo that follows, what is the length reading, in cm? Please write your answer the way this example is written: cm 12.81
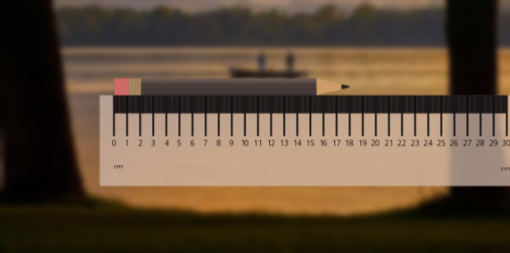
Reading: cm 18
